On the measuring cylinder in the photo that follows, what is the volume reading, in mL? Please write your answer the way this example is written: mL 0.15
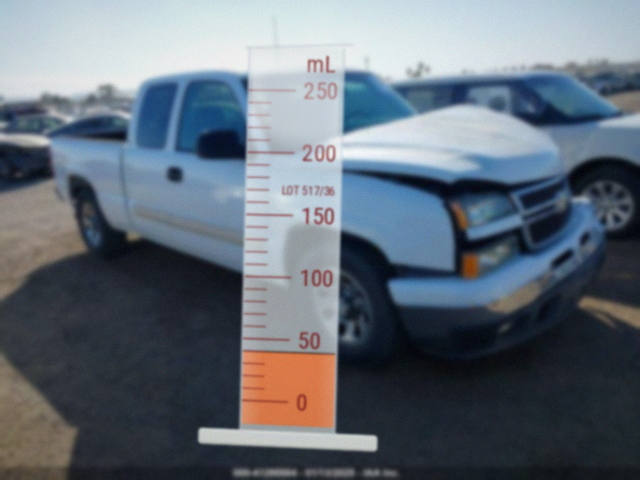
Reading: mL 40
